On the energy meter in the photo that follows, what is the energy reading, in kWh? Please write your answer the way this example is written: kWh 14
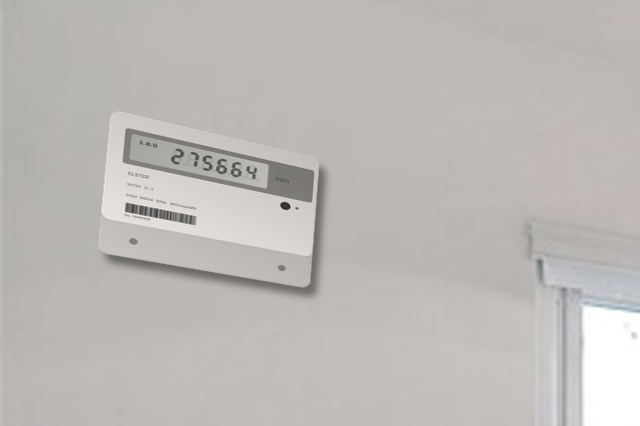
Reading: kWh 275664
